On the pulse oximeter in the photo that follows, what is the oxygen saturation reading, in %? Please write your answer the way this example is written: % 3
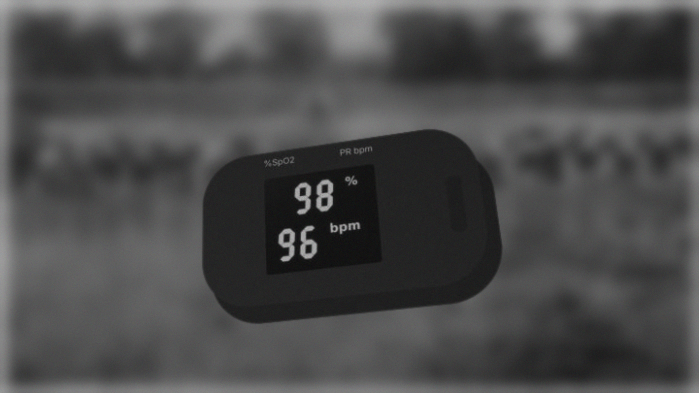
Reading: % 98
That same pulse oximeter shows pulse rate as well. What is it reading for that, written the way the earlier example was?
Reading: bpm 96
